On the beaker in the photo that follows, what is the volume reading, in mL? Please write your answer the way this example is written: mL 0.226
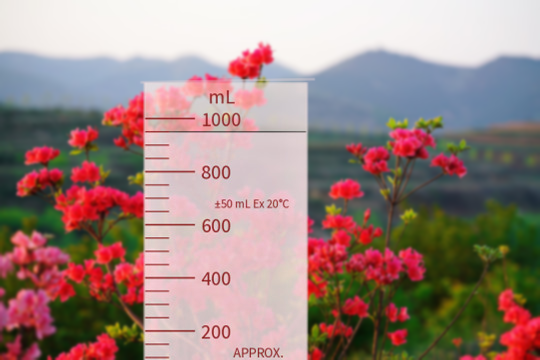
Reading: mL 950
